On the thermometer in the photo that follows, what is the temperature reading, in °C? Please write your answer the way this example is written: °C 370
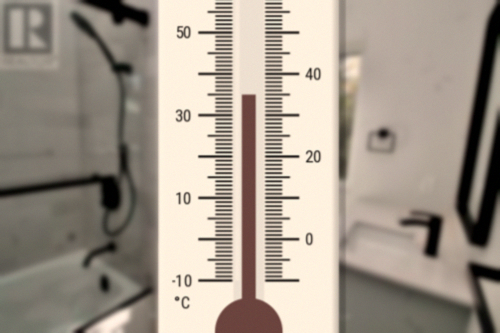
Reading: °C 35
